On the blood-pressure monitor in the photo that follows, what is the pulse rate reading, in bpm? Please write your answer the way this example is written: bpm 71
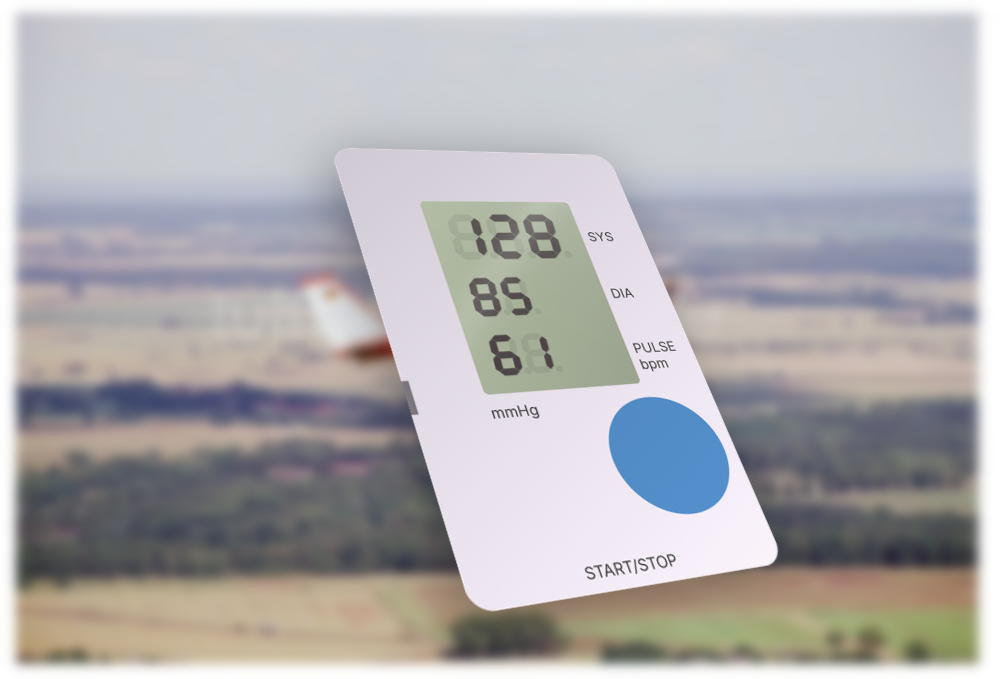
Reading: bpm 61
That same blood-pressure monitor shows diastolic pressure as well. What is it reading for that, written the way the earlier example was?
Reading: mmHg 85
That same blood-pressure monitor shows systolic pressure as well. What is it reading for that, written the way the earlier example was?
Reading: mmHg 128
